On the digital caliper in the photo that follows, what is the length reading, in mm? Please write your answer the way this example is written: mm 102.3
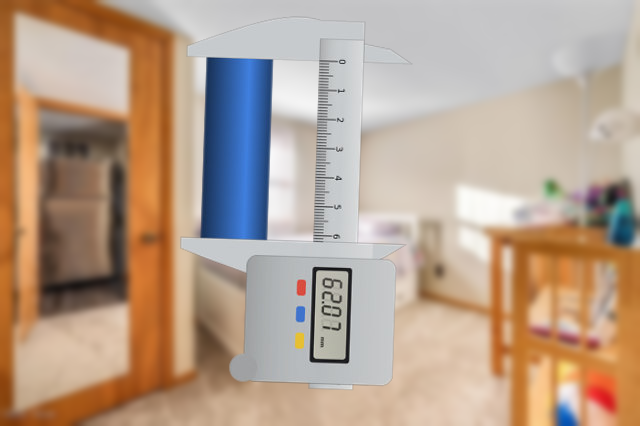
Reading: mm 62.07
